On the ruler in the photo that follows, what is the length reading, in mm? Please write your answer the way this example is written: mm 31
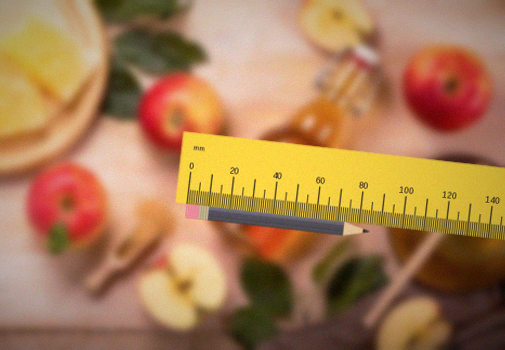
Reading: mm 85
